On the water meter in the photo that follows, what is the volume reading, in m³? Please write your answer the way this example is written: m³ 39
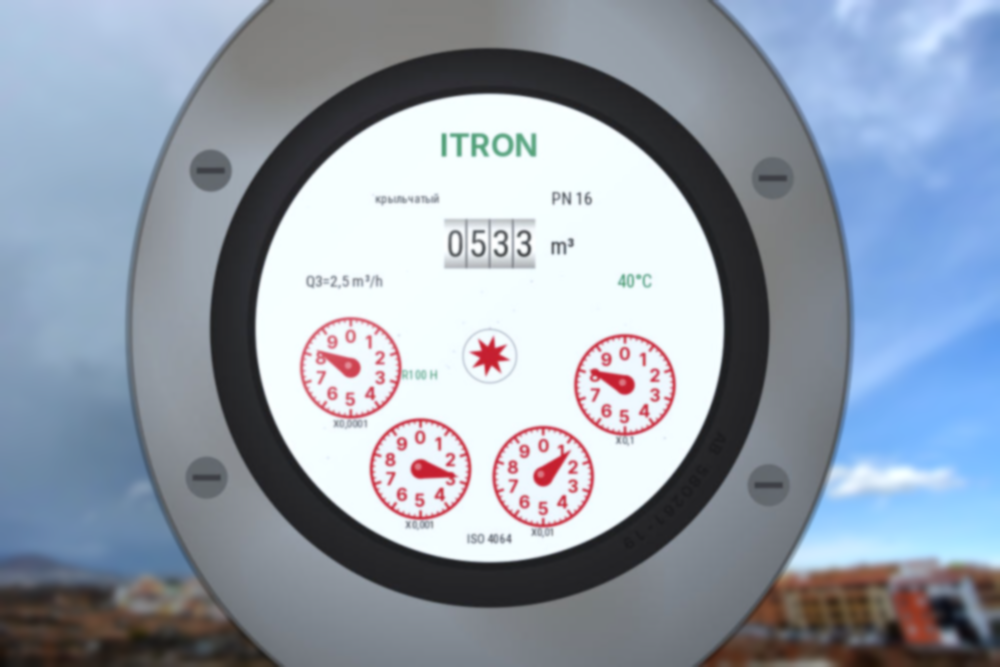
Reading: m³ 533.8128
